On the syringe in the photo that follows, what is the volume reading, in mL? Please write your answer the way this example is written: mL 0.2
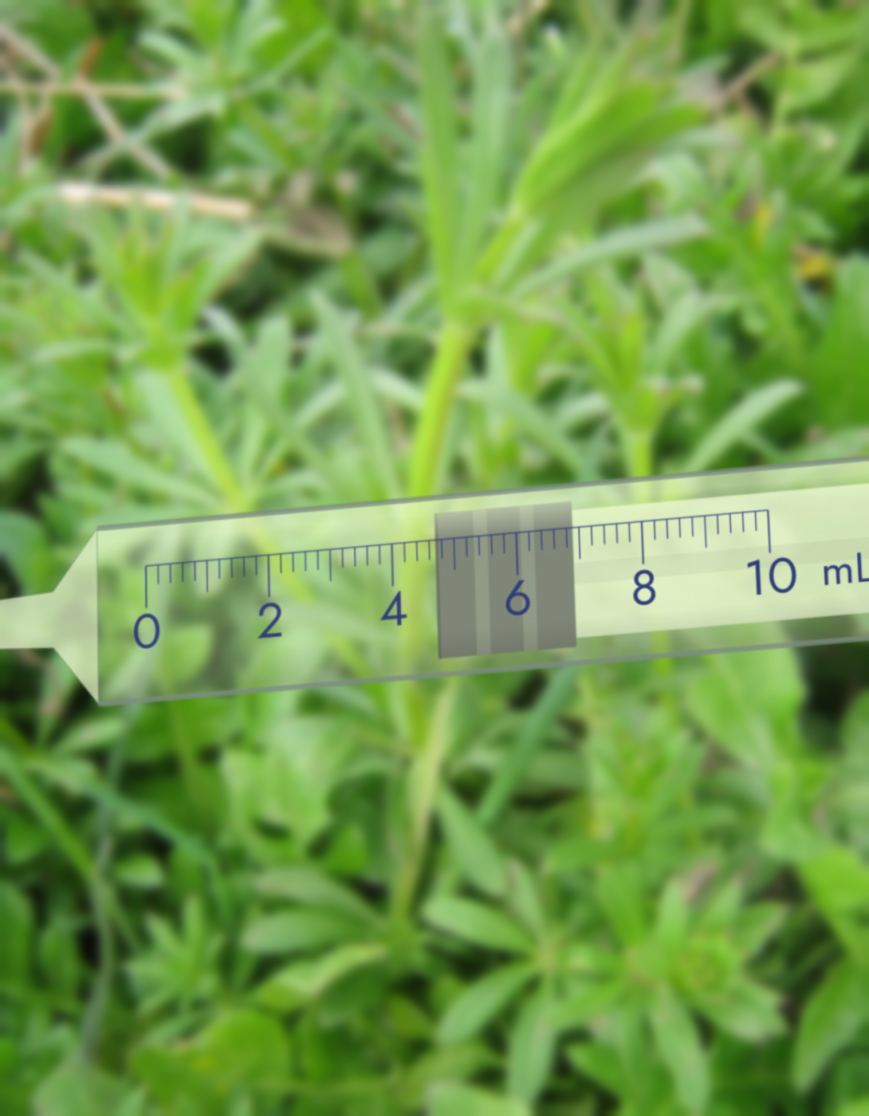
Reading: mL 4.7
